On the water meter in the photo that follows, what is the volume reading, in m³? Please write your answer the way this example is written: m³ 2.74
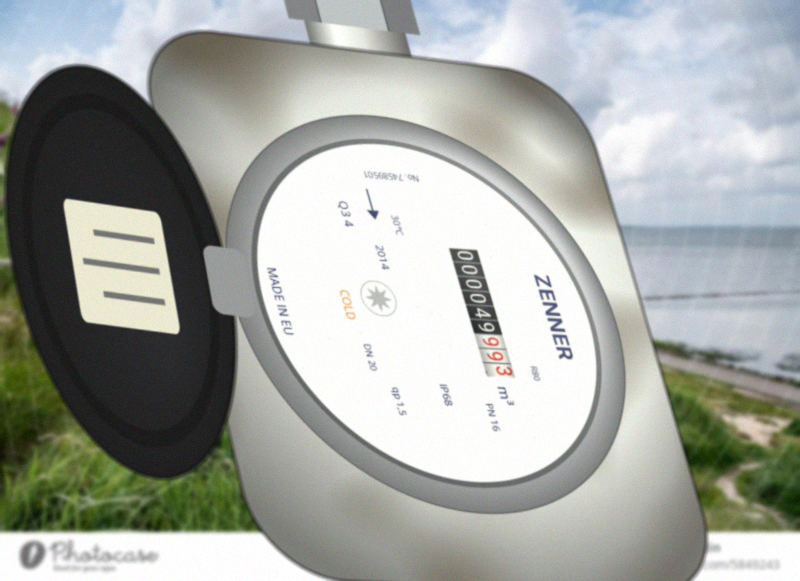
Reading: m³ 49.993
